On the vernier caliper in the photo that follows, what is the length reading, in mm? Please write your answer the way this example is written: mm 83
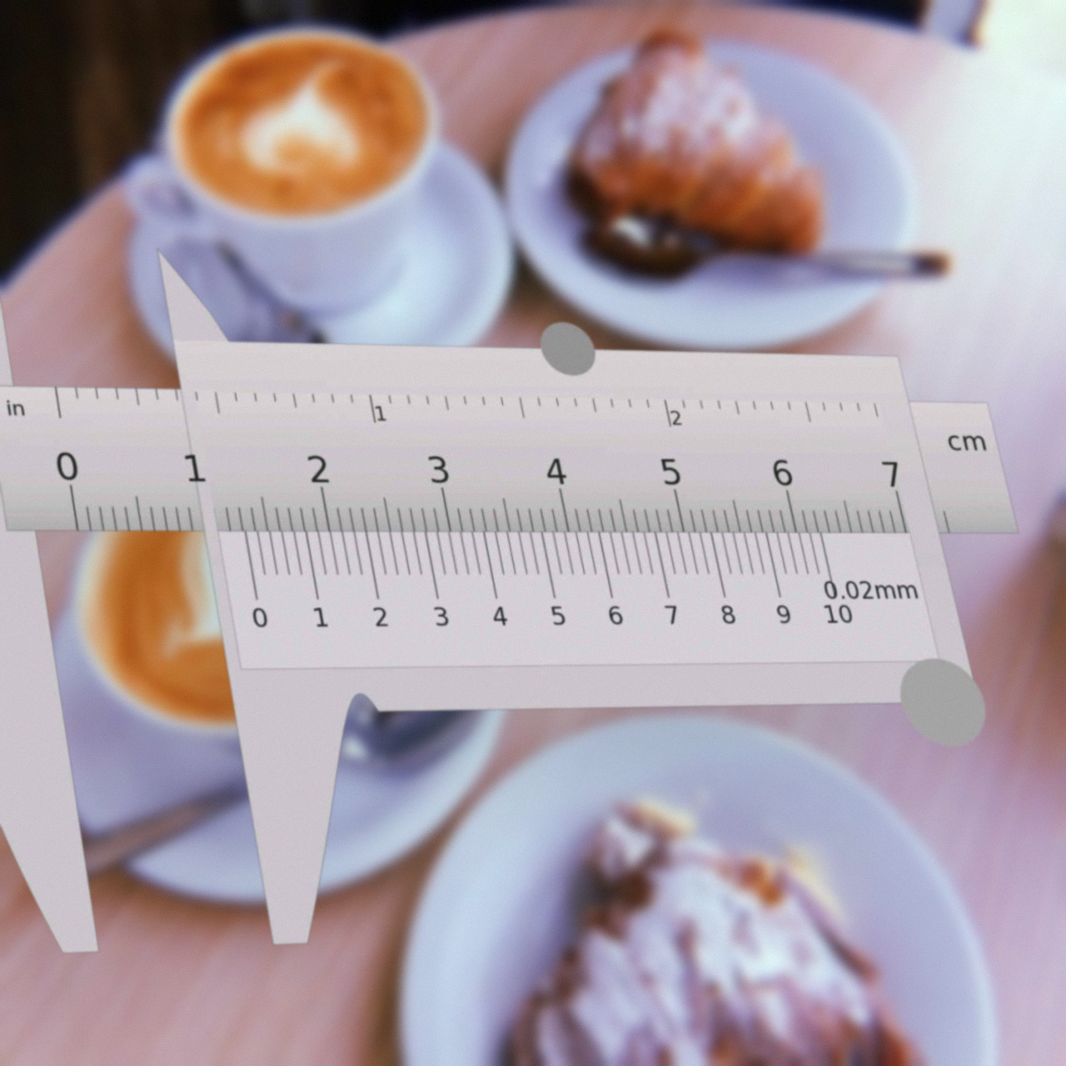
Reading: mm 13.2
